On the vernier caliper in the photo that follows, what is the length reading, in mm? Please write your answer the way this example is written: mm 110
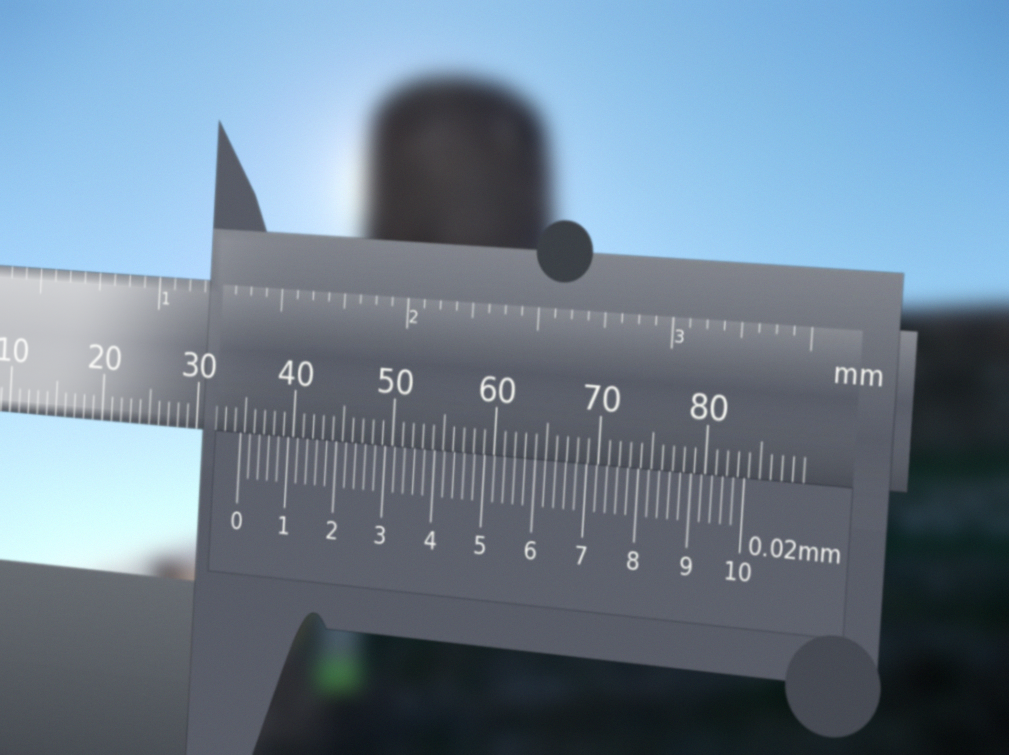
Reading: mm 34.6
